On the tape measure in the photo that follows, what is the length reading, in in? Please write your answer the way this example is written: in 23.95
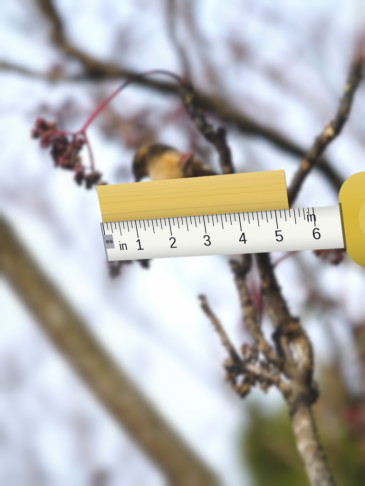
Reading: in 5.375
